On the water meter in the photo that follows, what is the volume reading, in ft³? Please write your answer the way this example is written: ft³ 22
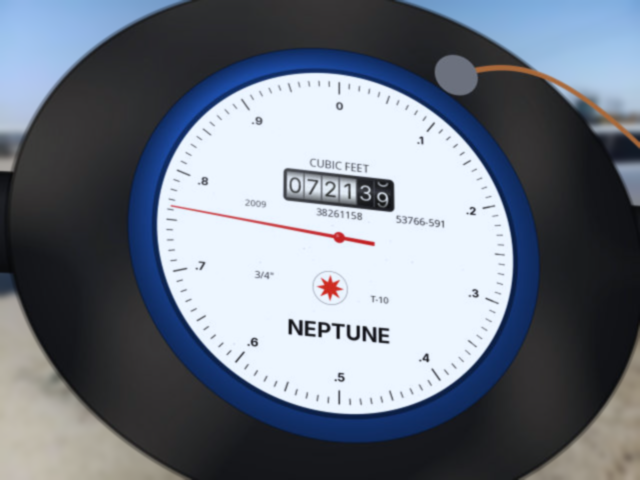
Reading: ft³ 72138.76
